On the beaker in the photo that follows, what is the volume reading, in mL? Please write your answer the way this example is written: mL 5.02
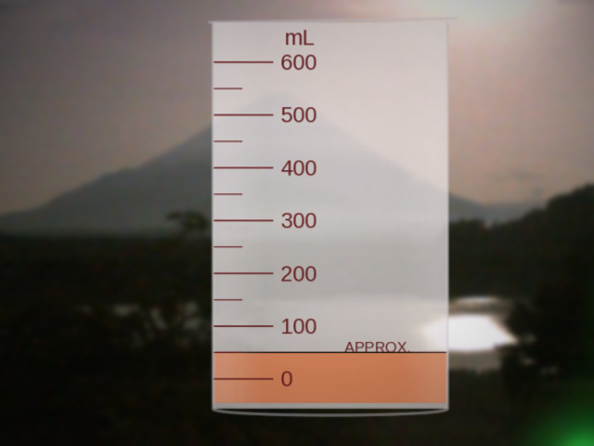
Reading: mL 50
